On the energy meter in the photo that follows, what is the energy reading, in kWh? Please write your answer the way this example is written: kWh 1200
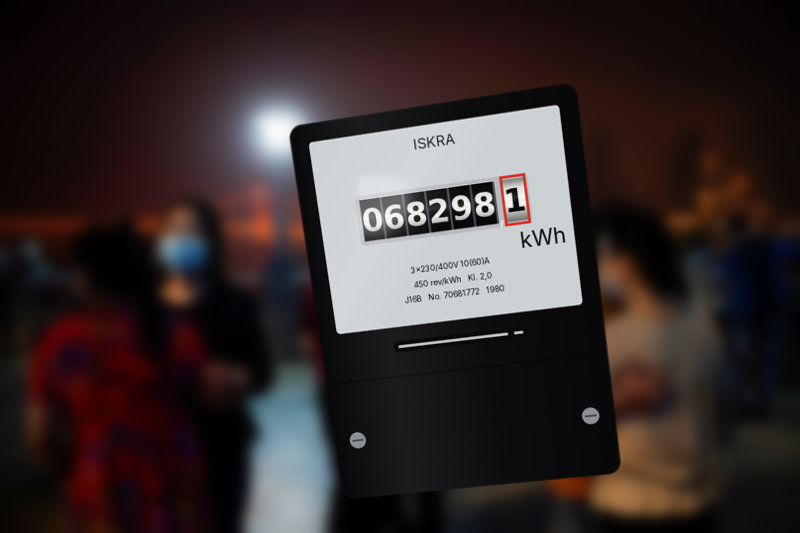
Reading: kWh 68298.1
